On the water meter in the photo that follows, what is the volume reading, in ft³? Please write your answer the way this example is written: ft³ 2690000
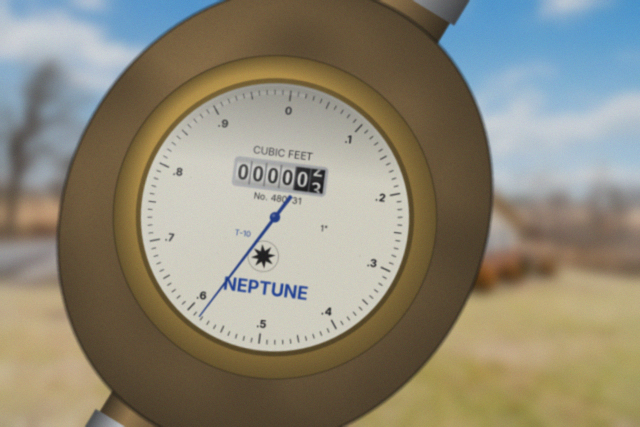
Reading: ft³ 2.58
